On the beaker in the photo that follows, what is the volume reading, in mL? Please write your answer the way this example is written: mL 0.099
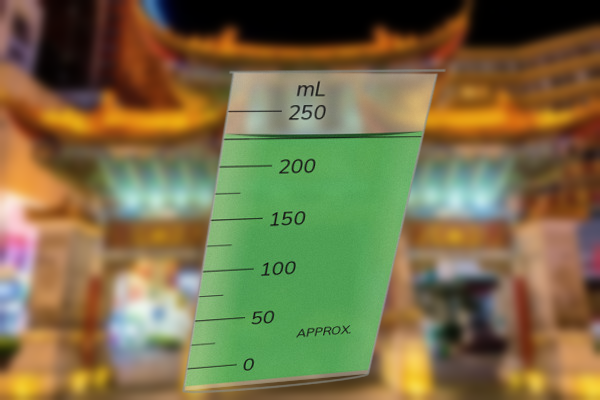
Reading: mL 225
